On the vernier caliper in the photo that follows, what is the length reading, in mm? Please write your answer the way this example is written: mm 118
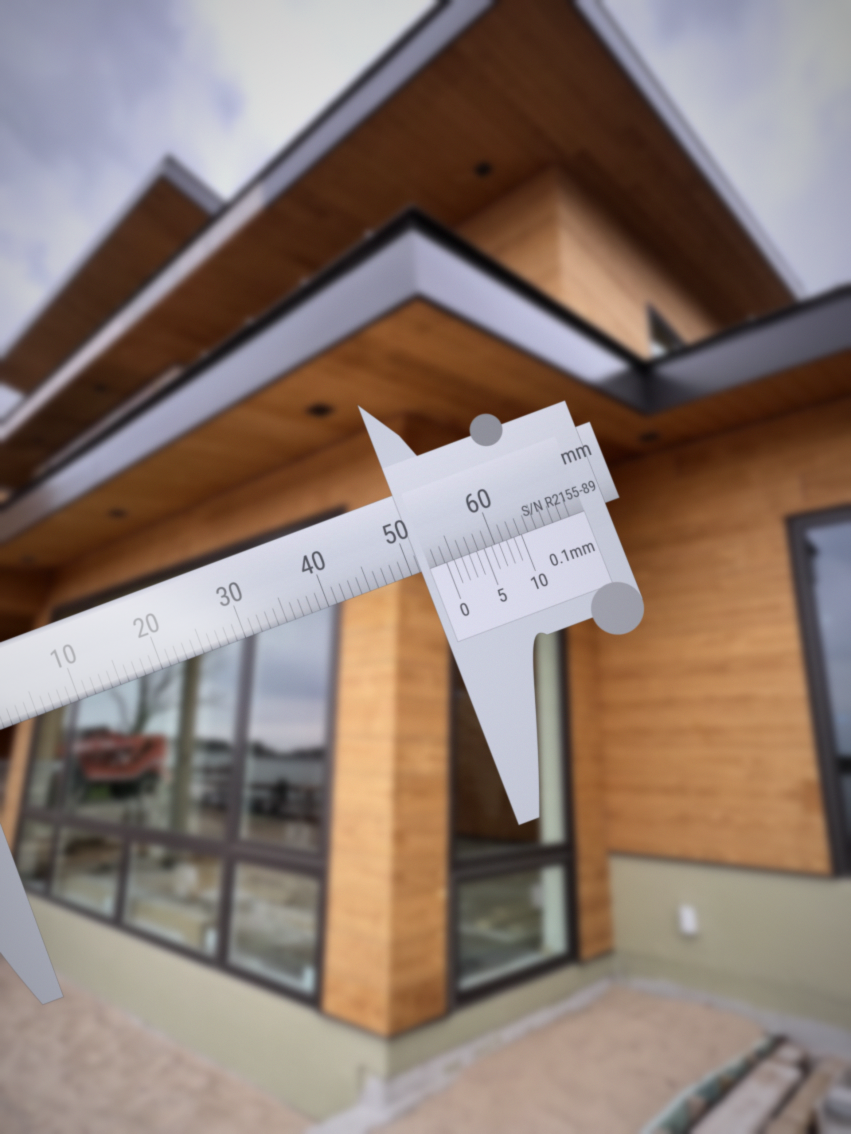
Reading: mm 54.2
